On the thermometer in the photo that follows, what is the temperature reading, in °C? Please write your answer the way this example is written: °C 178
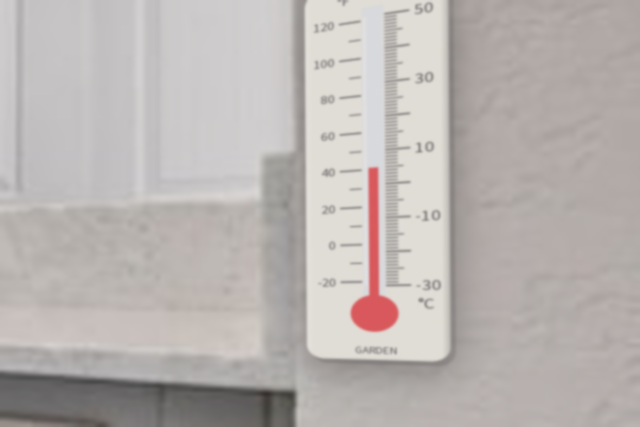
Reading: °C 5
